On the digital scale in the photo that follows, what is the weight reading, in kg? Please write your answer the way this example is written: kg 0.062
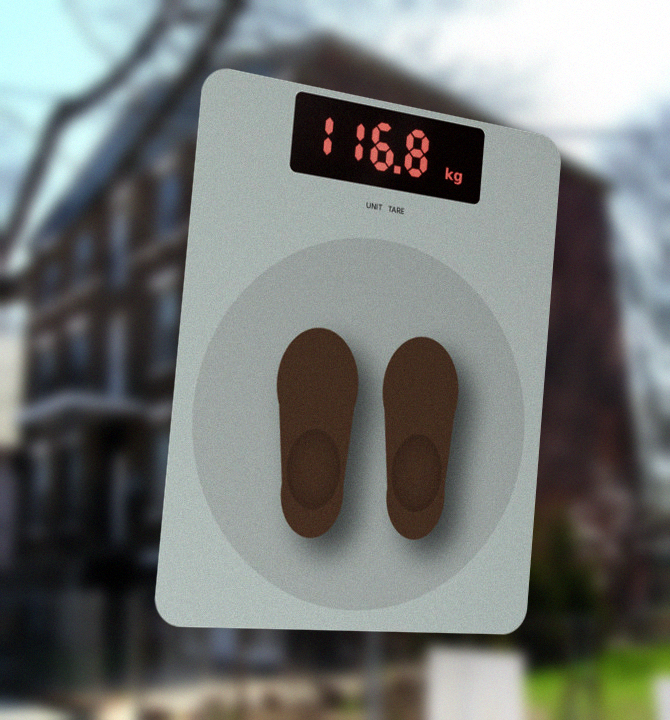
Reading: kg 116.8
